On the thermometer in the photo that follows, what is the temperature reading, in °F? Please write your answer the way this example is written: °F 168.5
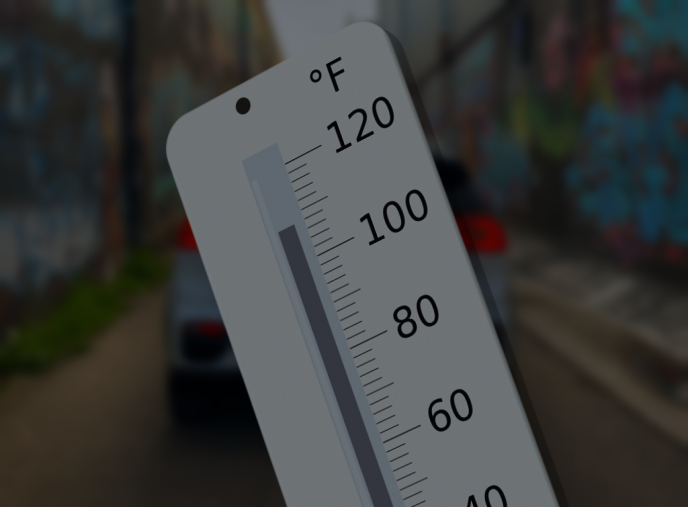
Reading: °F 108
